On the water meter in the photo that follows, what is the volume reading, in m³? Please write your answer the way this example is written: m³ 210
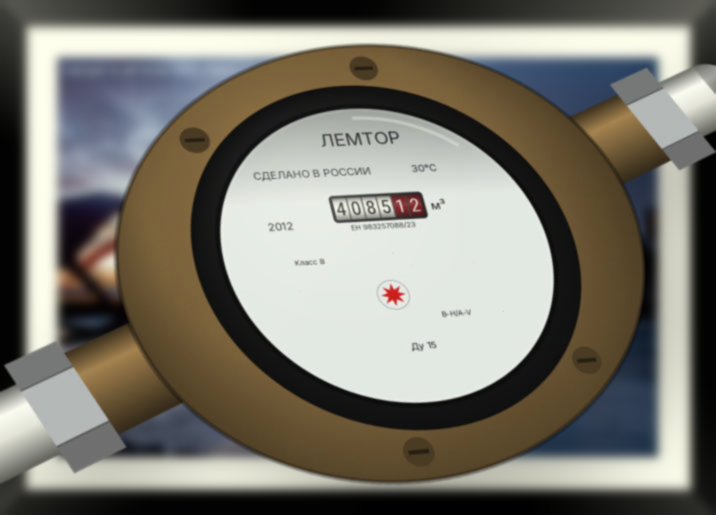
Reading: m³ 4085.12
